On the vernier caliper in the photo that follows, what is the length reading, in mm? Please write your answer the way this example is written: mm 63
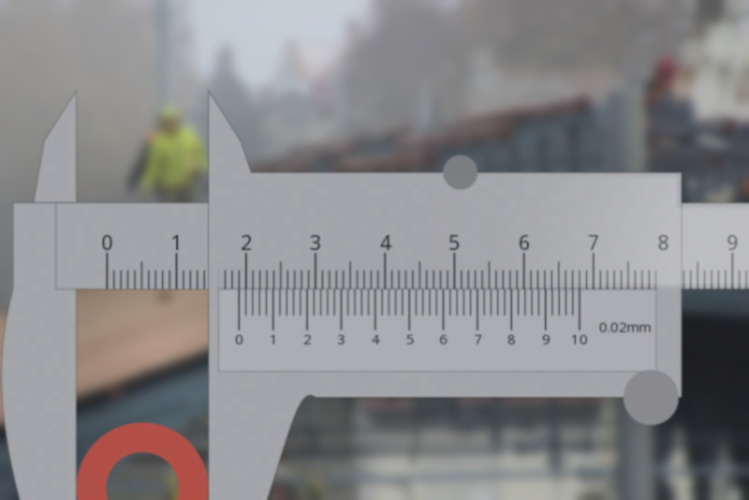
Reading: mm 19.0
